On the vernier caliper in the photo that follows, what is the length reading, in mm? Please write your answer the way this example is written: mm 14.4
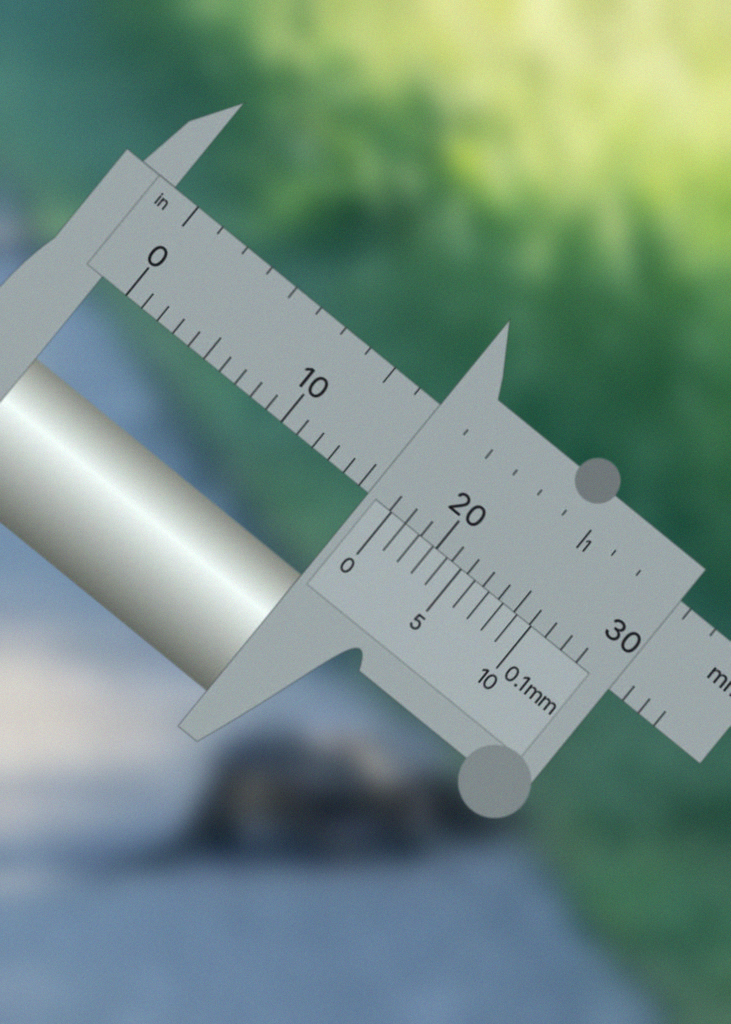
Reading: mm 17.1
